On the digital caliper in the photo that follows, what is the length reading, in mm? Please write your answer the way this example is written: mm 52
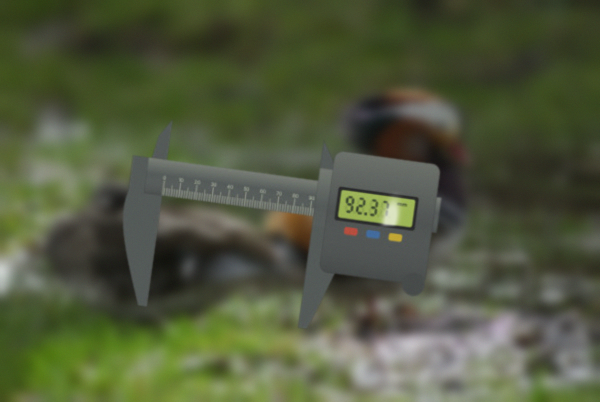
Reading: mm 92.37
